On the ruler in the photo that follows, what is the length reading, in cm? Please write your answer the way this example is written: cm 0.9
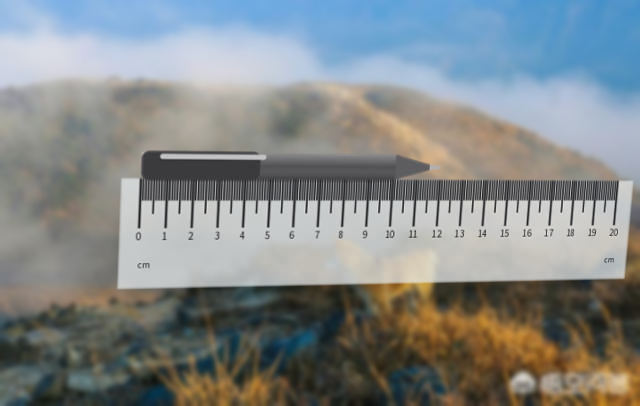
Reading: cm 12
